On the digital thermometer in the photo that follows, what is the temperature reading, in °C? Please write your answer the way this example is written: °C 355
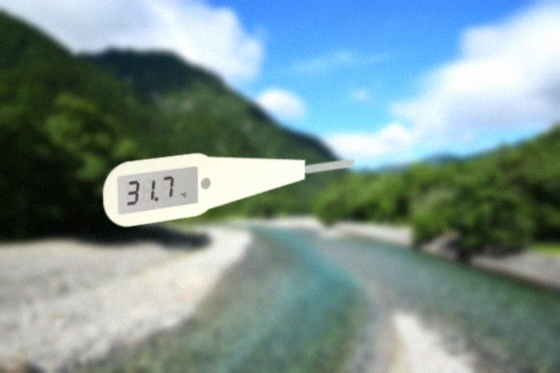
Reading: °C 31.7
